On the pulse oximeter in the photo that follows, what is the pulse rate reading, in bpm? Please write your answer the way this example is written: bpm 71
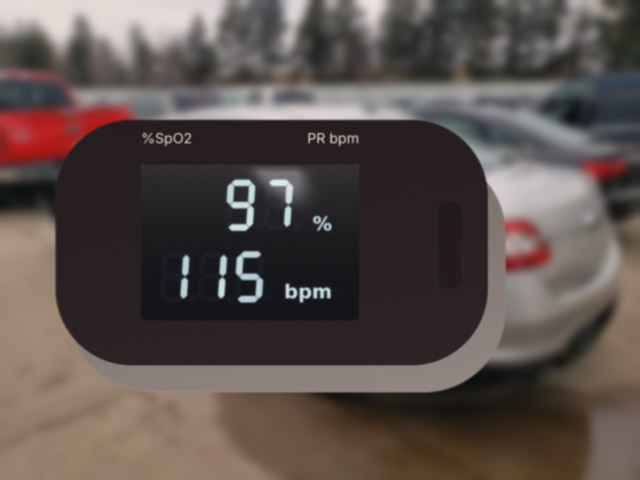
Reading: bpm 115
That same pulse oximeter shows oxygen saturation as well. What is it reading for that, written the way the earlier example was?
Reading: % 97
